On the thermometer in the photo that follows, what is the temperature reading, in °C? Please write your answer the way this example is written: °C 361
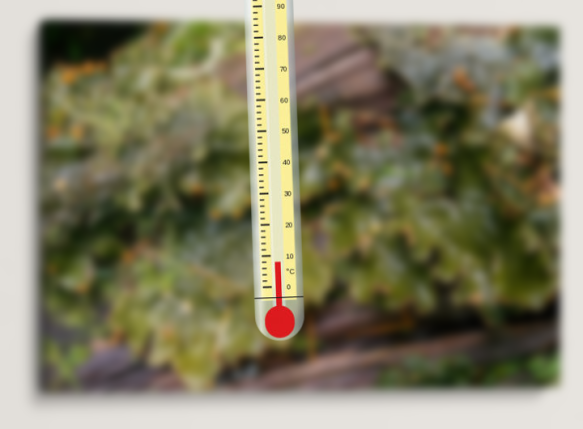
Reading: °C 8
